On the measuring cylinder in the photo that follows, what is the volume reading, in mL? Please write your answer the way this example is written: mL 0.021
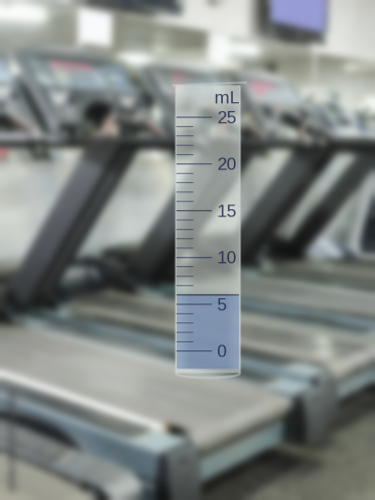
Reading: mL 6
